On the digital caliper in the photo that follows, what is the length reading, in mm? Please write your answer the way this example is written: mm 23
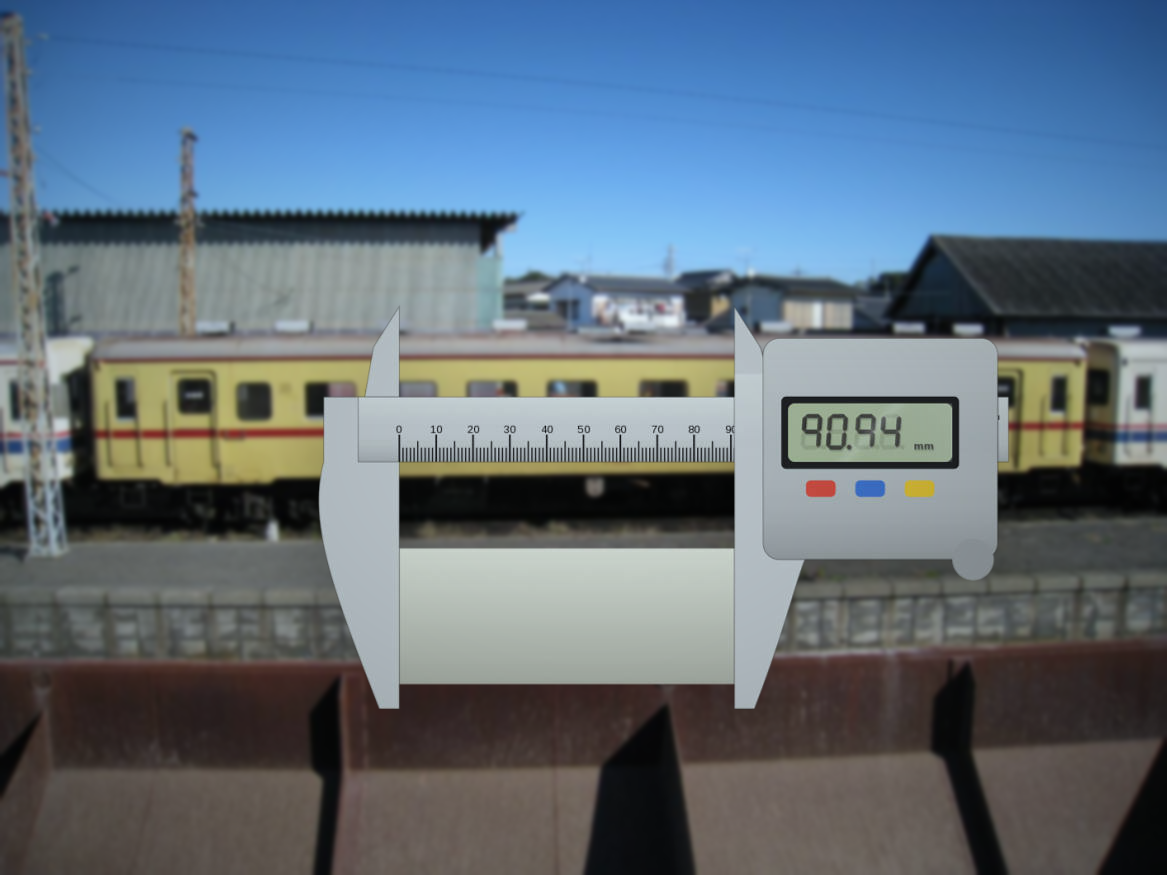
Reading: mm 90.94
